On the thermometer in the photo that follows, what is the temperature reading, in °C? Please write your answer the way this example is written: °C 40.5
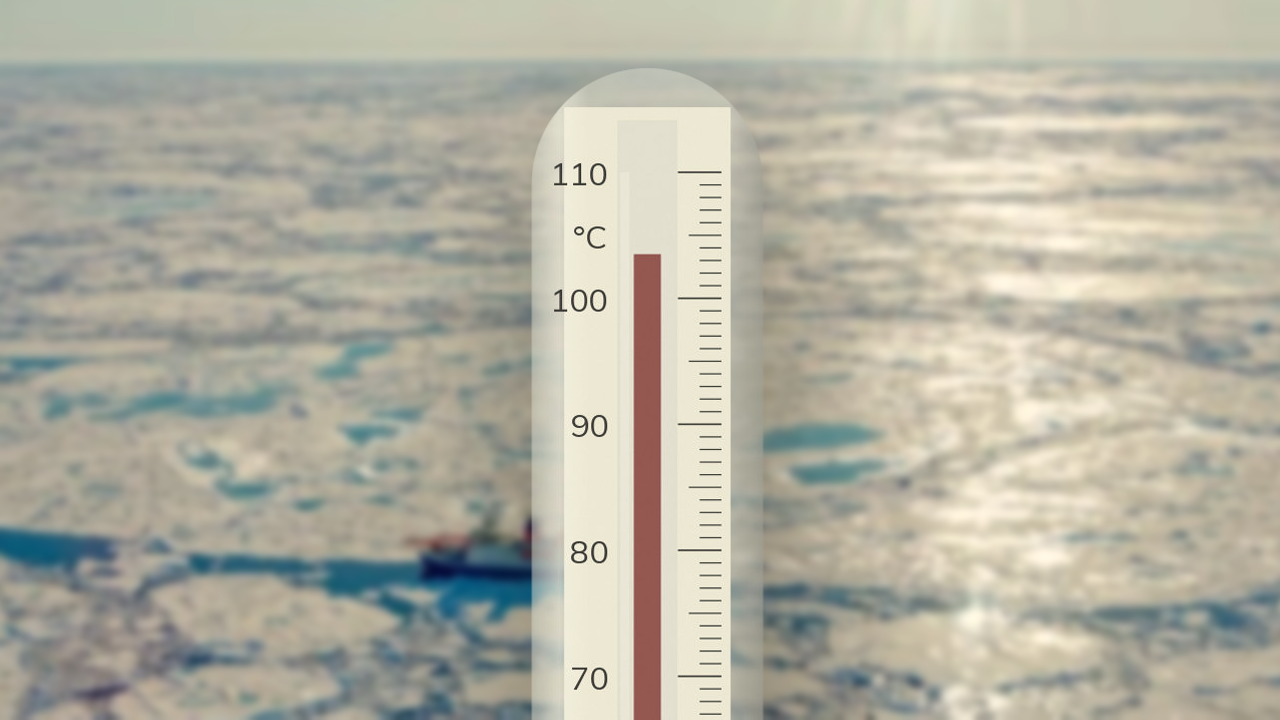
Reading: °C 103.5
